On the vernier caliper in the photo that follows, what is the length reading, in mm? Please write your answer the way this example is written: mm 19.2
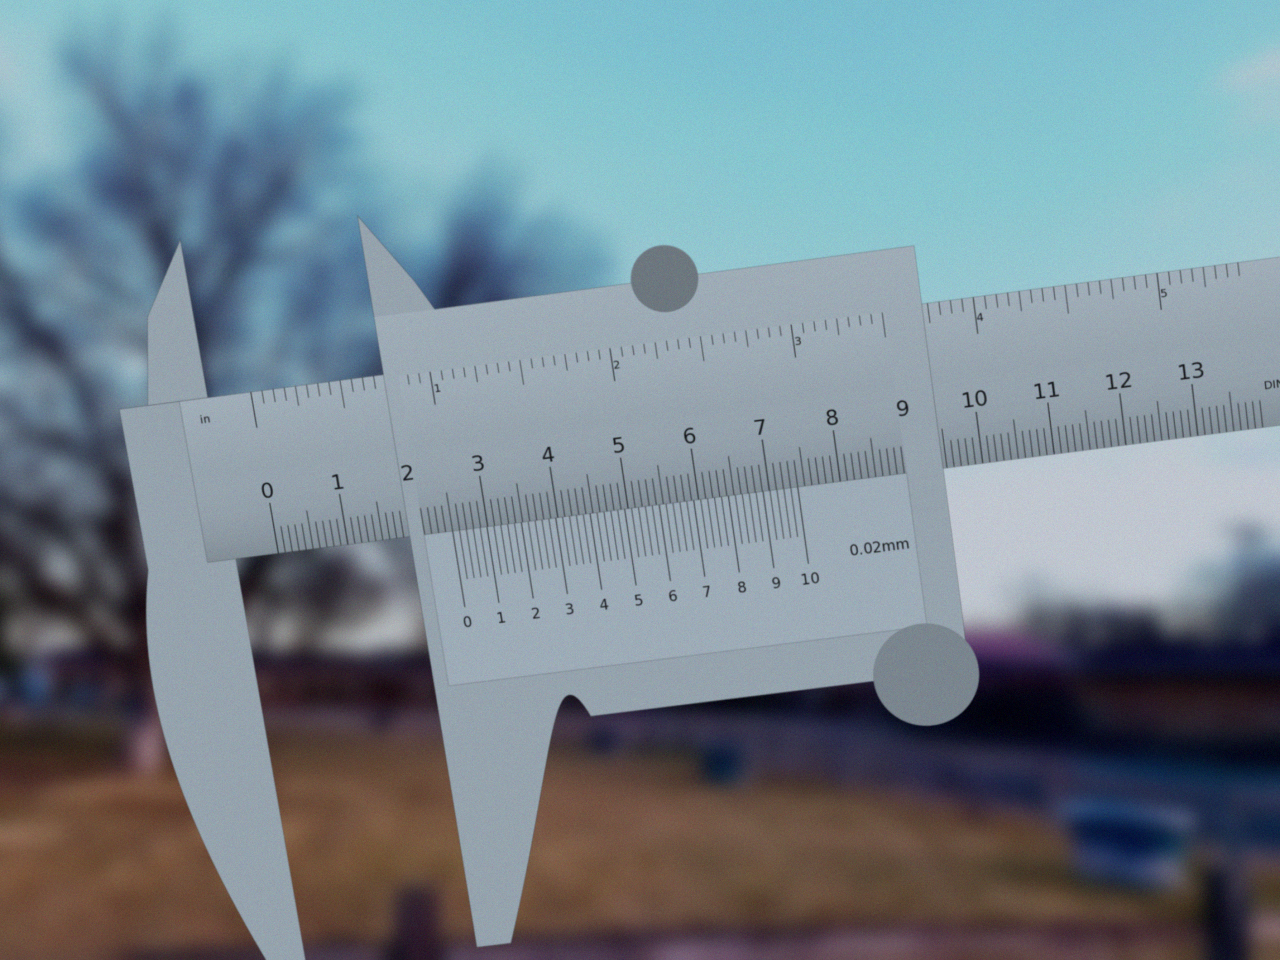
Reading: mm 25.0
